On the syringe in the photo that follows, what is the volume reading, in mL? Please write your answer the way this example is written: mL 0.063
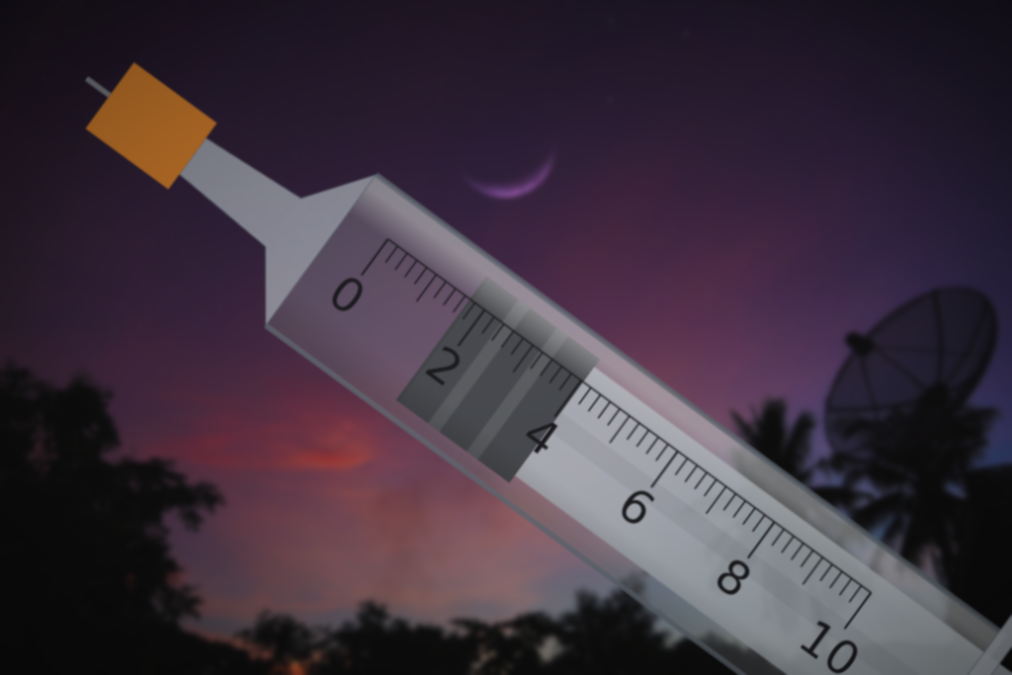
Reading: mL 1.7
